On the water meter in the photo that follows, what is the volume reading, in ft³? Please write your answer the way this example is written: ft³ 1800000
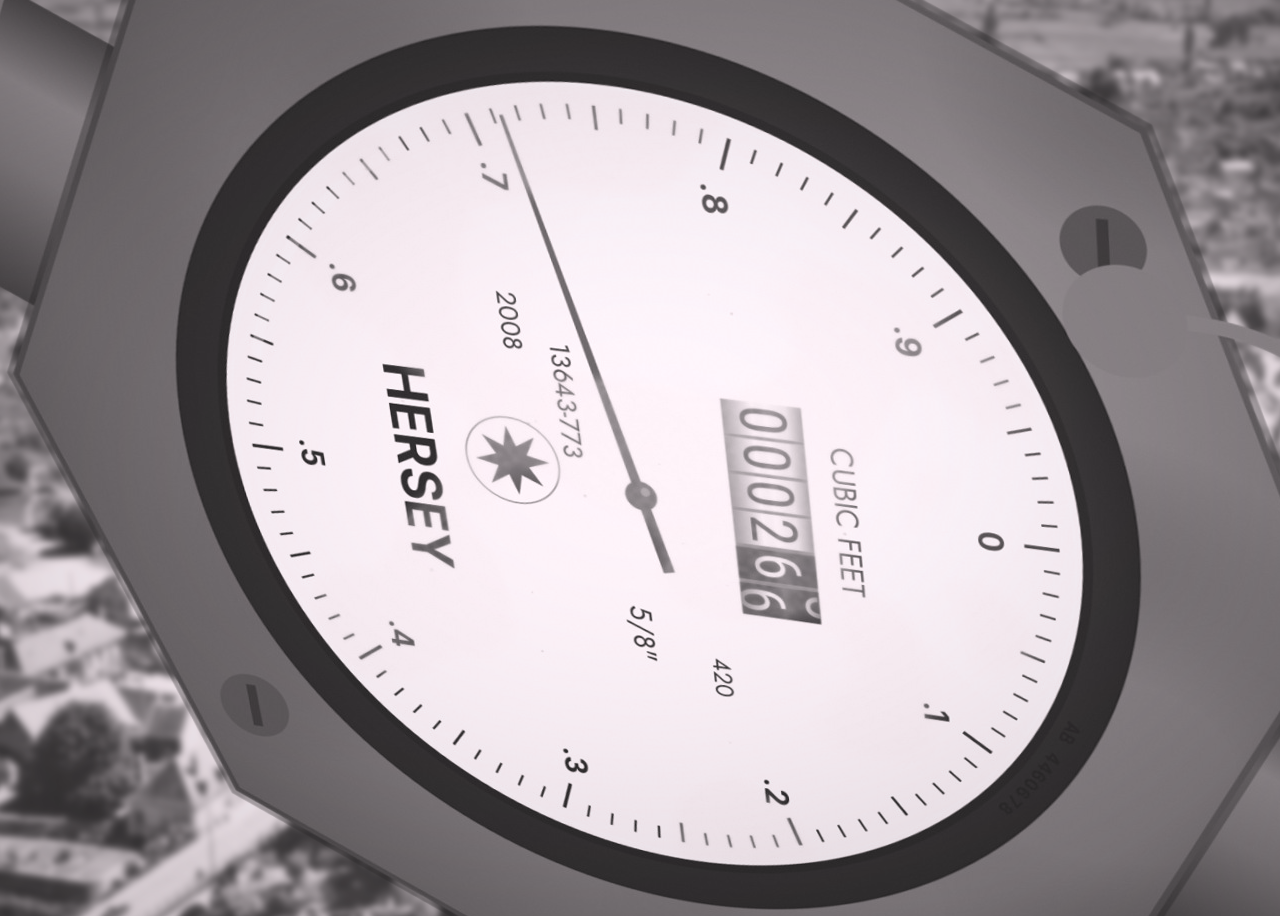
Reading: ft³ 265.71
